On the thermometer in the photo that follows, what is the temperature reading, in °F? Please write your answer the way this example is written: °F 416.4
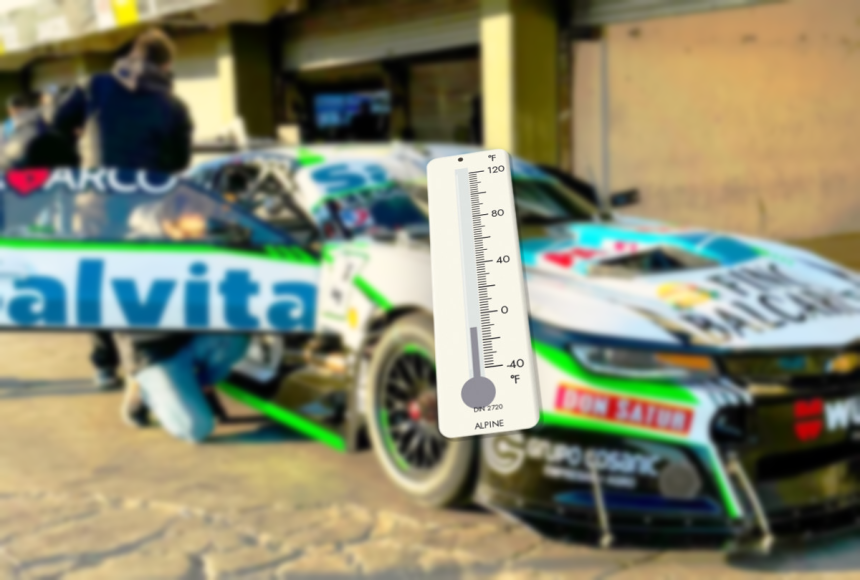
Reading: °F -10
